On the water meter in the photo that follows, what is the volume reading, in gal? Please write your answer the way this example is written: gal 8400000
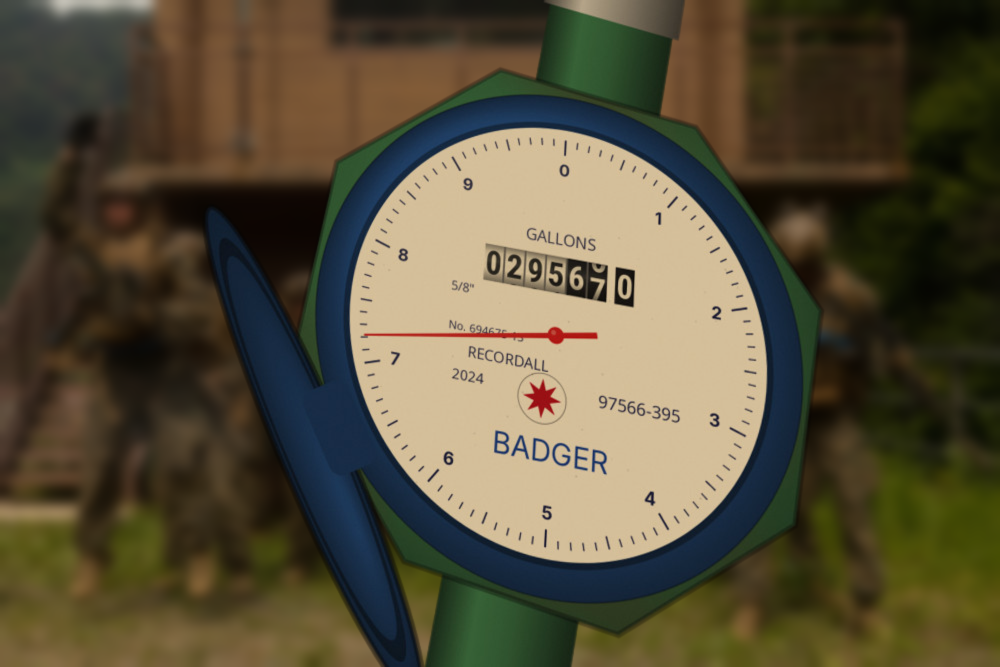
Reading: gal 295667.2
